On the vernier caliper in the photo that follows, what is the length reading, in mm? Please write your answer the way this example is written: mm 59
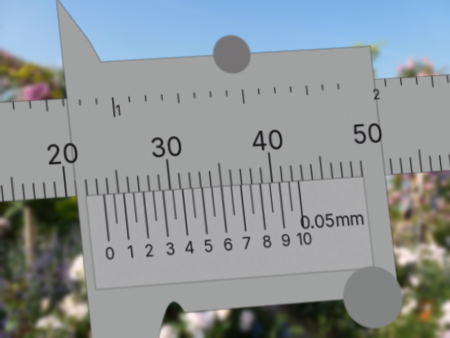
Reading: mm 23.6
